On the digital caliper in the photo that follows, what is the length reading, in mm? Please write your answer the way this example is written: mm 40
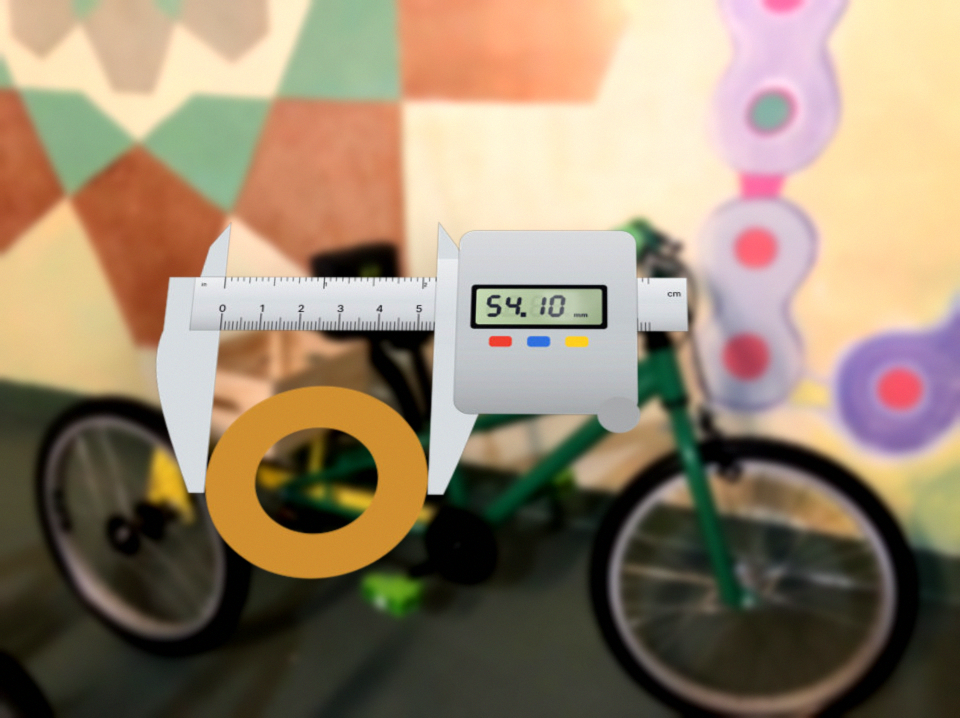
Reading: mm 54.10
